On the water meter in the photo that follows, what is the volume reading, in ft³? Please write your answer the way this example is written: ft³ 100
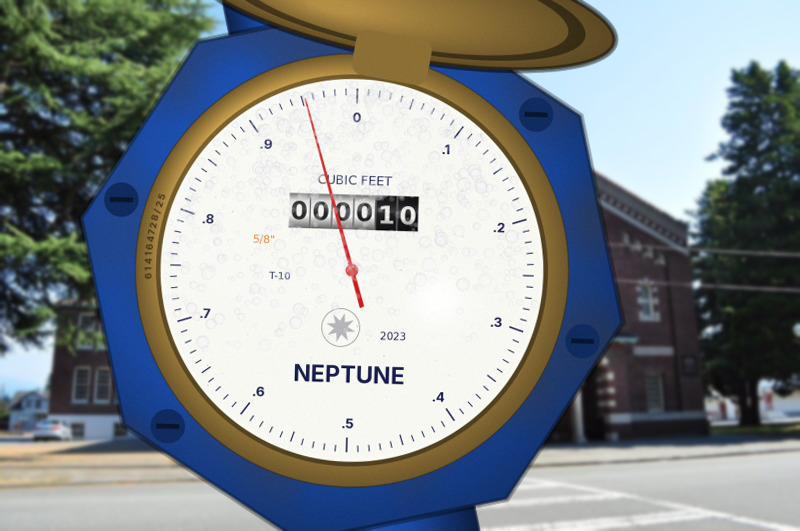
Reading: ft³ 9.95
